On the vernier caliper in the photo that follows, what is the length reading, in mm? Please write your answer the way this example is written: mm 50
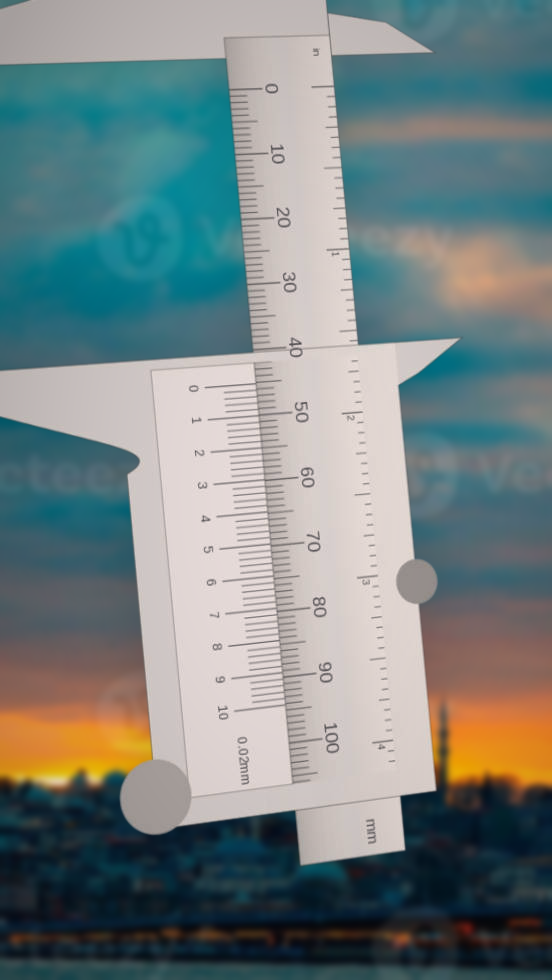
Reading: mm 45.2
